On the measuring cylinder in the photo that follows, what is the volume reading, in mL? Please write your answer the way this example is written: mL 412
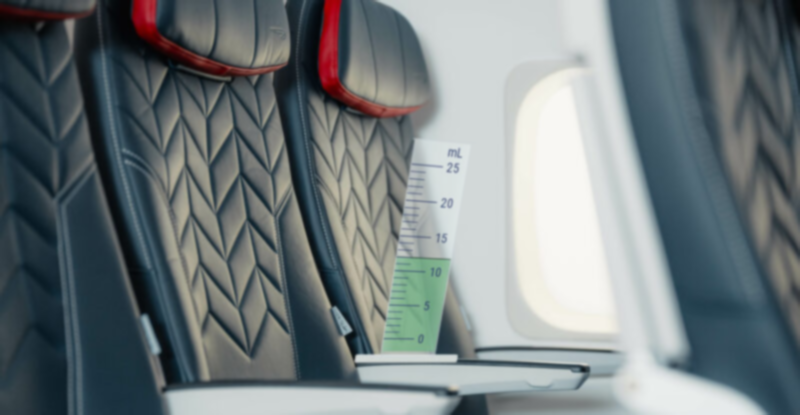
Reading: mL 12
